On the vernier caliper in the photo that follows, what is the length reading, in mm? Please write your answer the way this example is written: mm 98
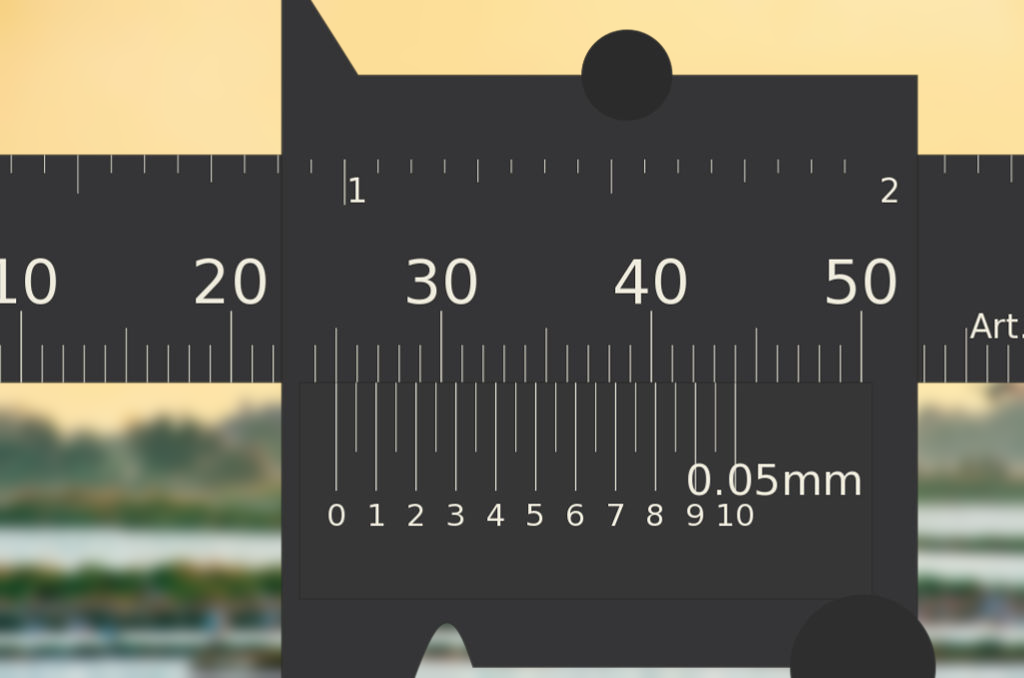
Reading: mm 25.0
